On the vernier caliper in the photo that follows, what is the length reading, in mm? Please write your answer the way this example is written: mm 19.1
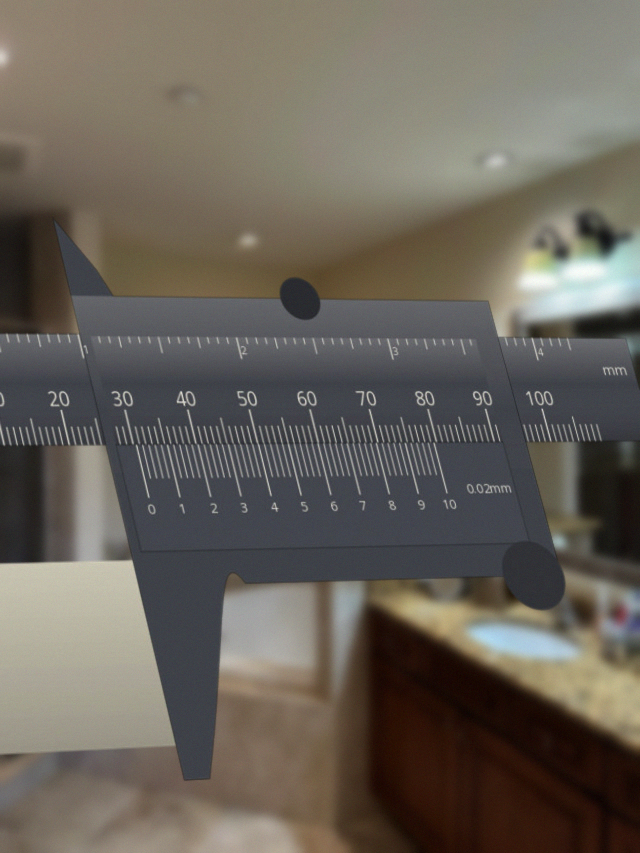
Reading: mm 30.5
